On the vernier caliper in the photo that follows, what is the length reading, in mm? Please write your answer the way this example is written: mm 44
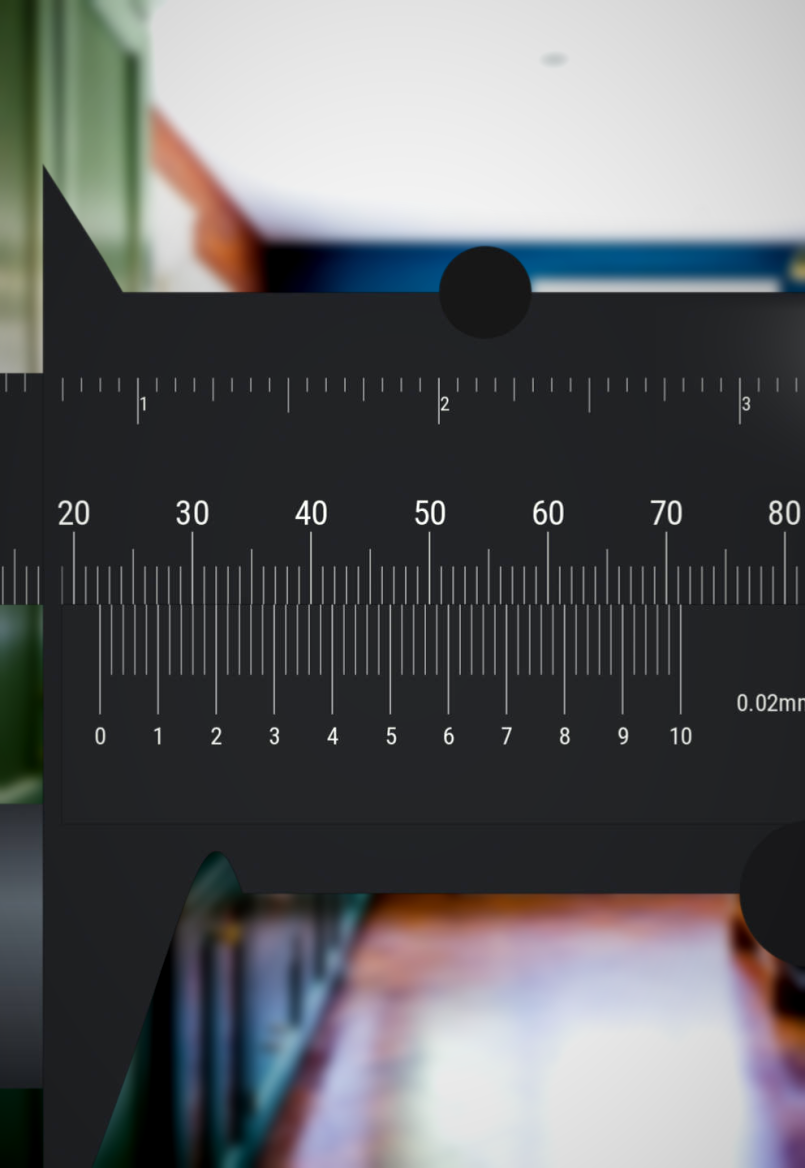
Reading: mm 22.2
